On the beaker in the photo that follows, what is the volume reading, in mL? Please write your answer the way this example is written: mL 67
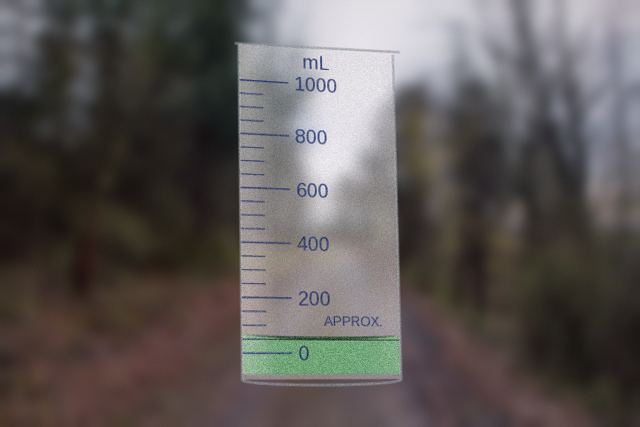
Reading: mL 50
